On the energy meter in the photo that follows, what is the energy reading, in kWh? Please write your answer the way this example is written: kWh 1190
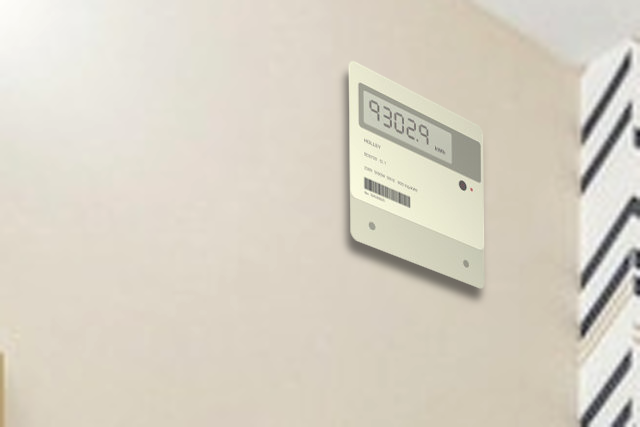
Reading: kWh 9302.9
